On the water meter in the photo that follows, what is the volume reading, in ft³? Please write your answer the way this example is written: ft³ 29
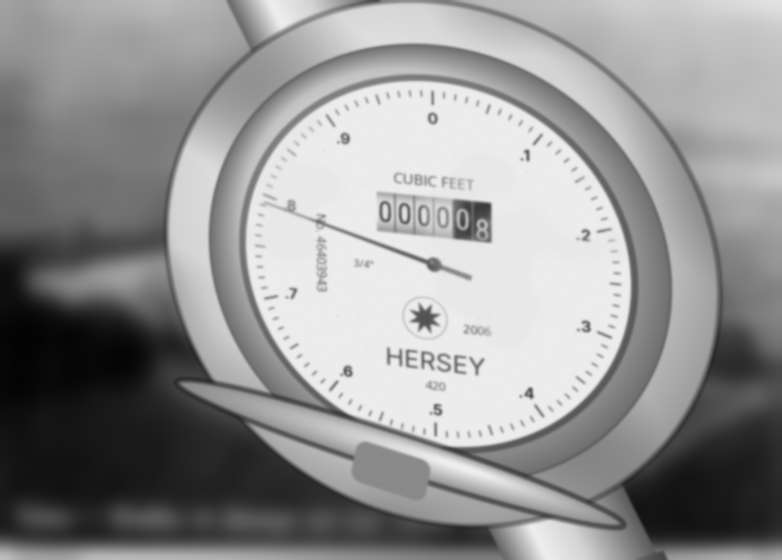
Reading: ft³ 7.79
